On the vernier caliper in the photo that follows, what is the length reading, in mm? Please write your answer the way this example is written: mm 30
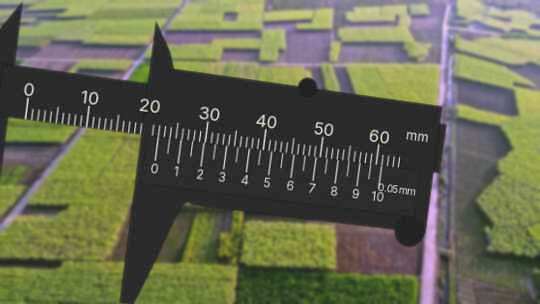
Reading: mm 22.0
